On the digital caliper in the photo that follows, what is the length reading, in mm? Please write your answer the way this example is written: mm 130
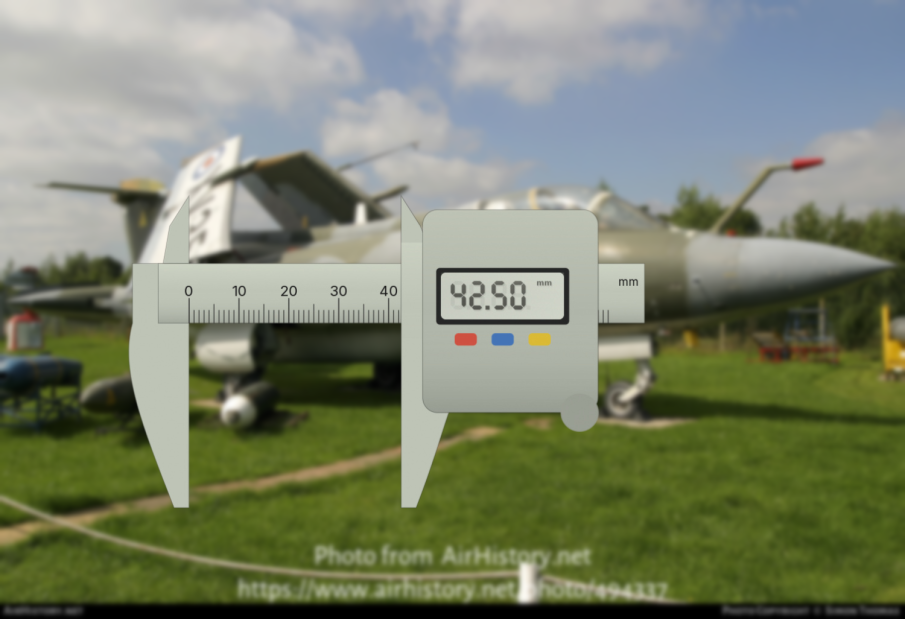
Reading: mm 42.50
